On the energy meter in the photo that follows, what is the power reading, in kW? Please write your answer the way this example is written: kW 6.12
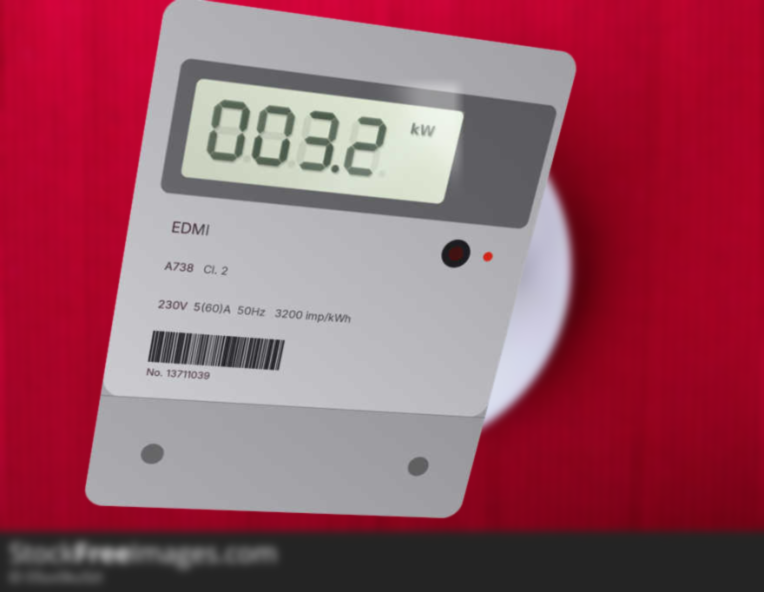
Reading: kW 3.2
